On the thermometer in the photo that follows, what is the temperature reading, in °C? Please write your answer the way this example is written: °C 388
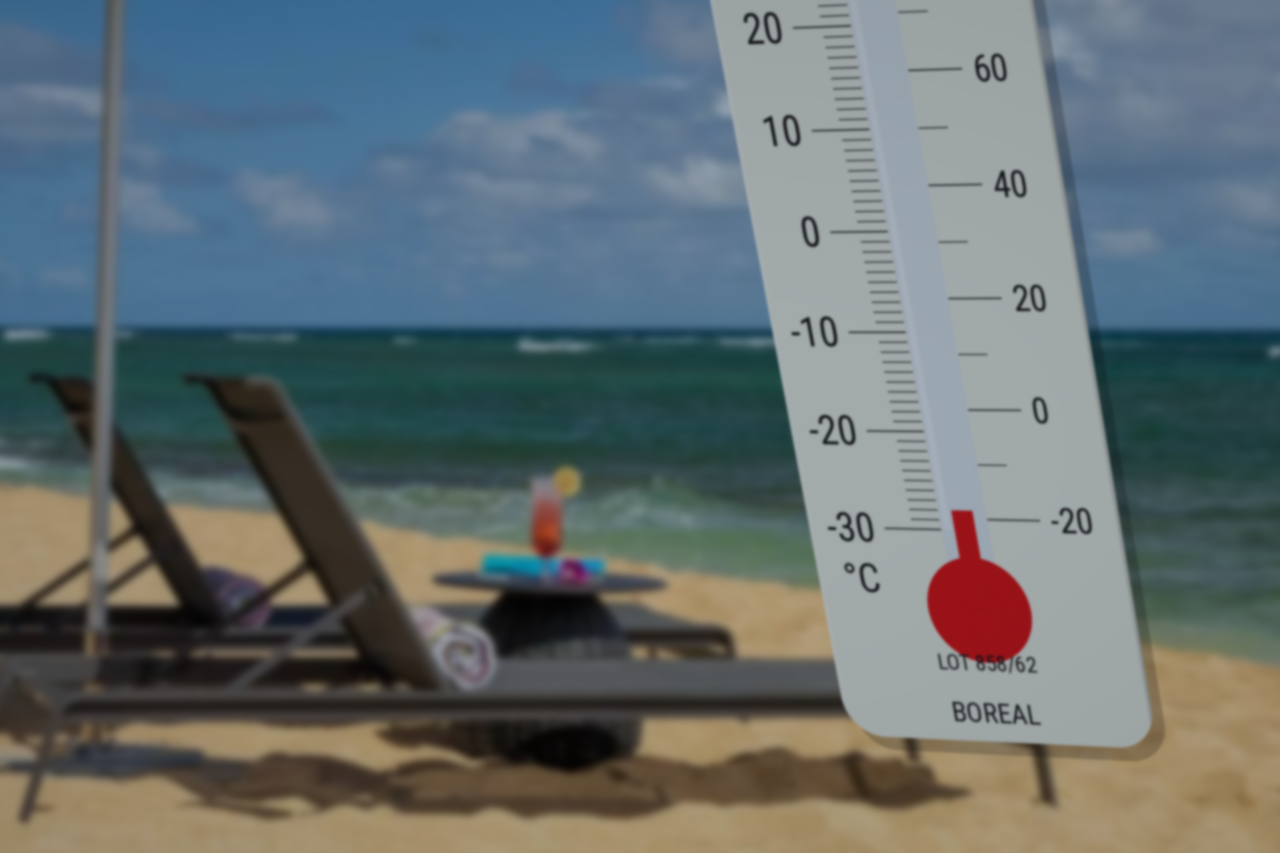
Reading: °C -28
